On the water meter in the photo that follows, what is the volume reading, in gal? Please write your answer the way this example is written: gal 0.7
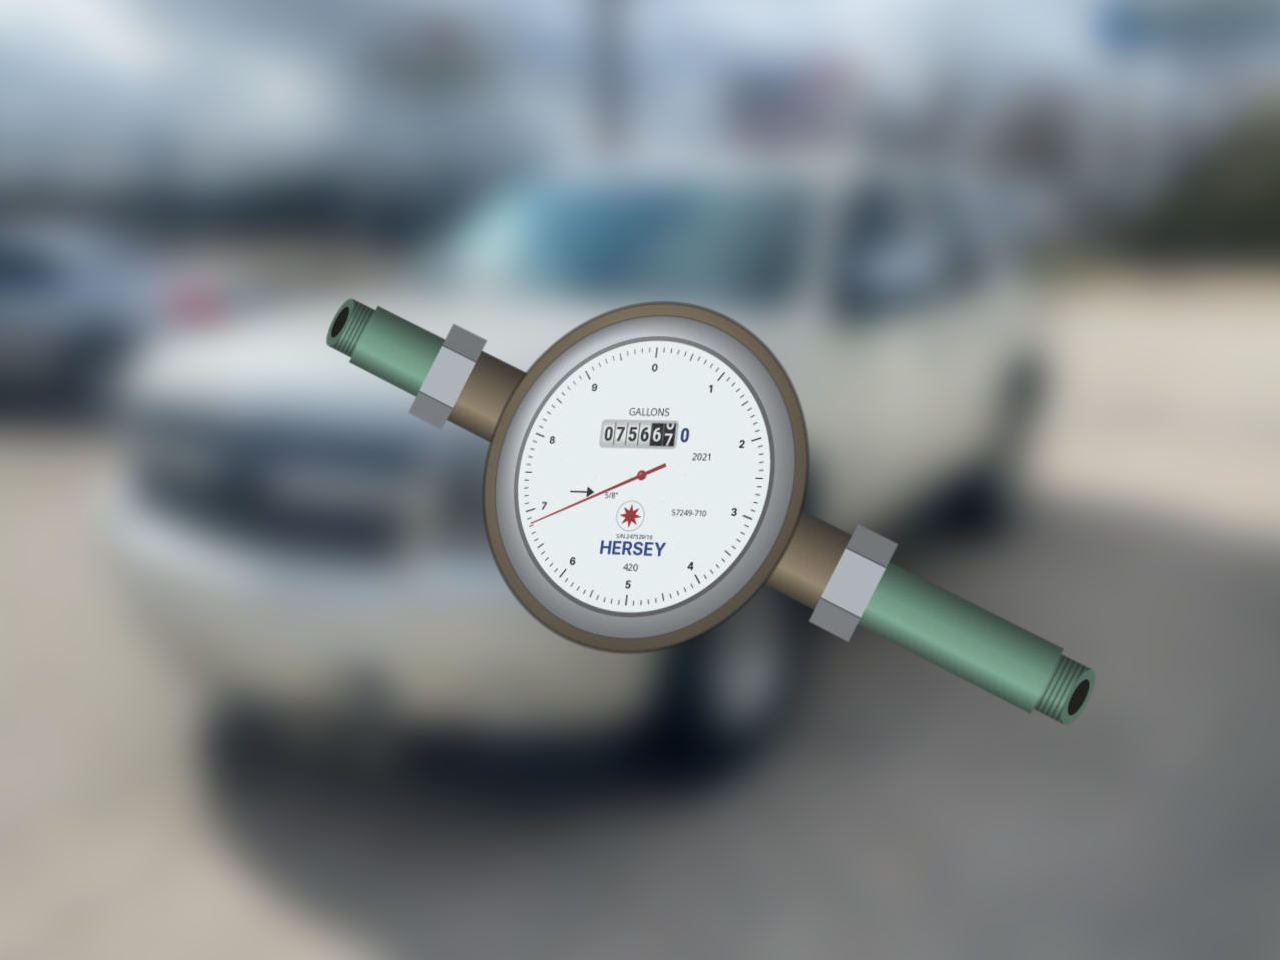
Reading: gal 756666.8
